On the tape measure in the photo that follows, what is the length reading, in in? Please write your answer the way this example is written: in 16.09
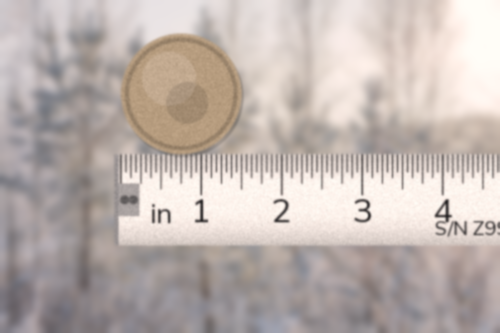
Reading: in 1.5
